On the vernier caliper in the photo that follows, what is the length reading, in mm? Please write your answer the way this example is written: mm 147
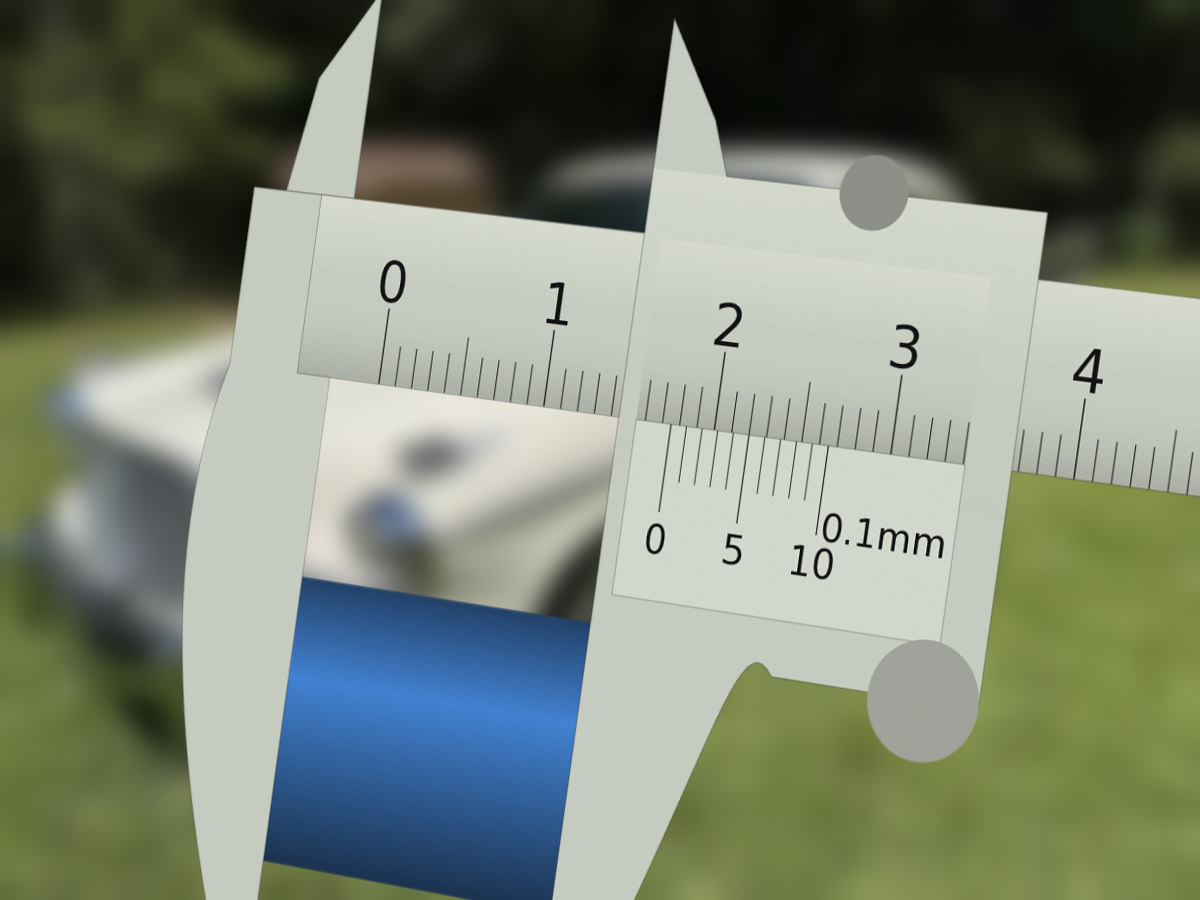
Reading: mm 17.5
